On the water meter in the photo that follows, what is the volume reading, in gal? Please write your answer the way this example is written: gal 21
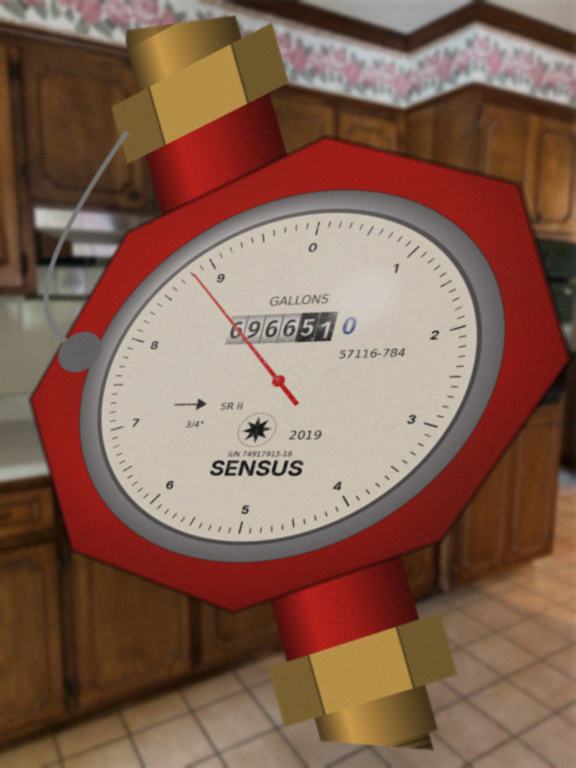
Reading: gal 6966508.8
